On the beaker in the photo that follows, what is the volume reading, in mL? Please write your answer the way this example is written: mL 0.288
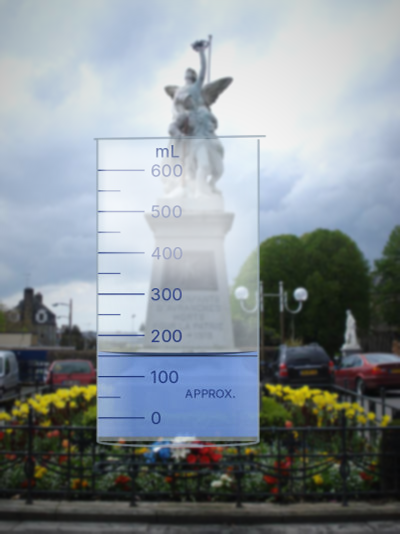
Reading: mL 150
